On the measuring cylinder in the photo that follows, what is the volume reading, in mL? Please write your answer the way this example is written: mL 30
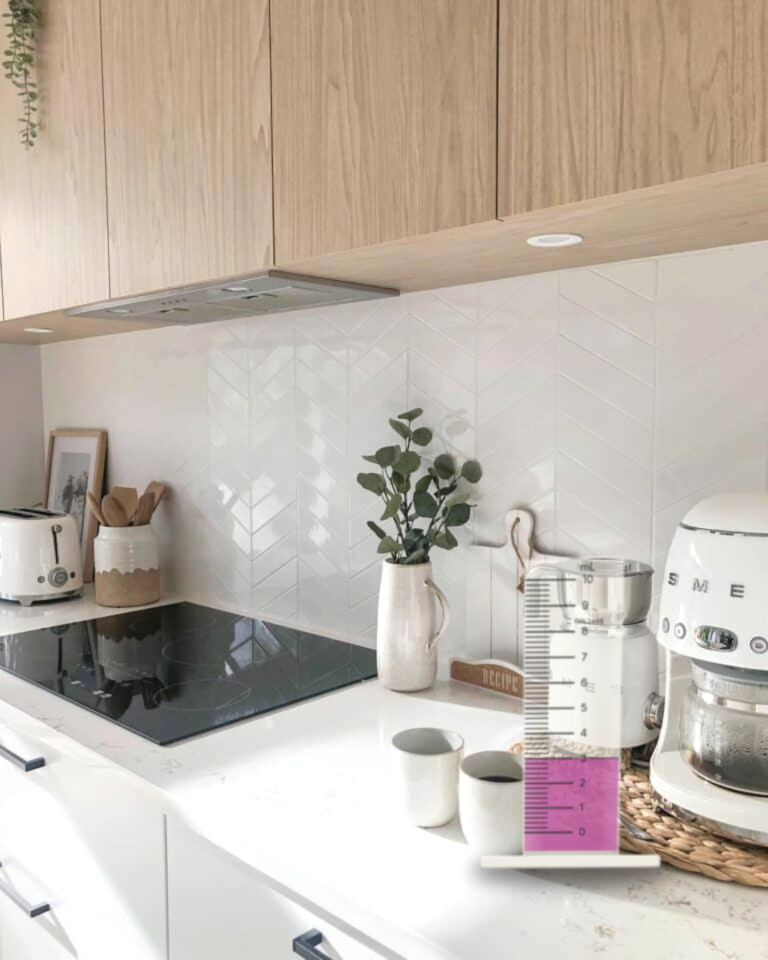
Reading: mL 3
